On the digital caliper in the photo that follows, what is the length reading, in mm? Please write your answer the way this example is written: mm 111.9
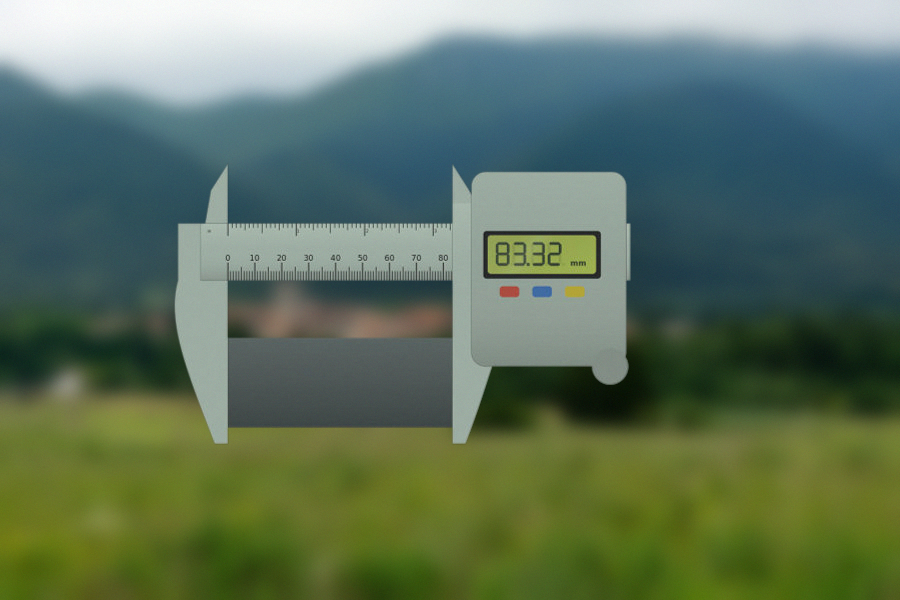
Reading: mm 83.32
